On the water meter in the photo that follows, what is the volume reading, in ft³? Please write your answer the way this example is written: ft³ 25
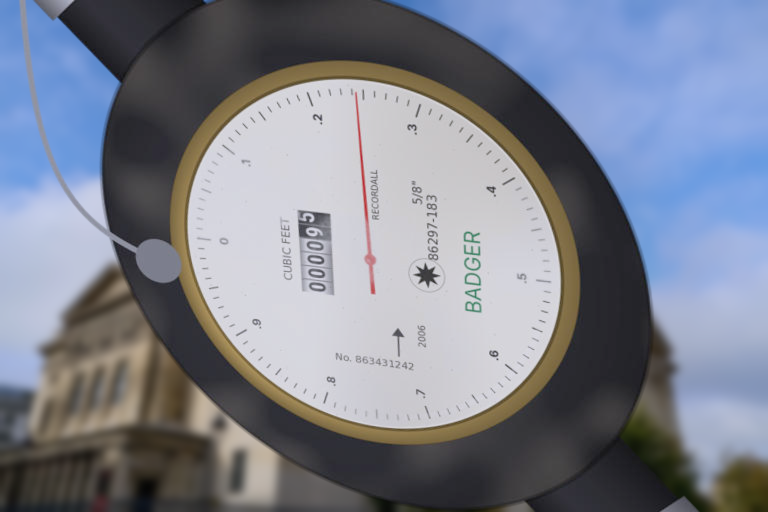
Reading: ft³ 95.24
